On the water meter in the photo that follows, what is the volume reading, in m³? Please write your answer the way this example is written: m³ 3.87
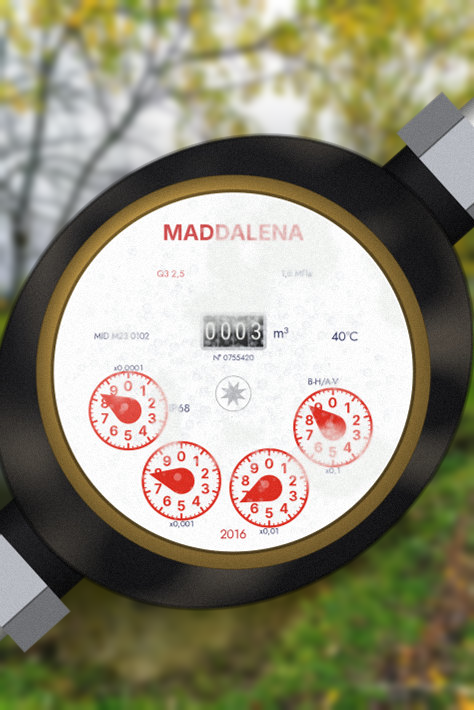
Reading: m³ 3.8678
